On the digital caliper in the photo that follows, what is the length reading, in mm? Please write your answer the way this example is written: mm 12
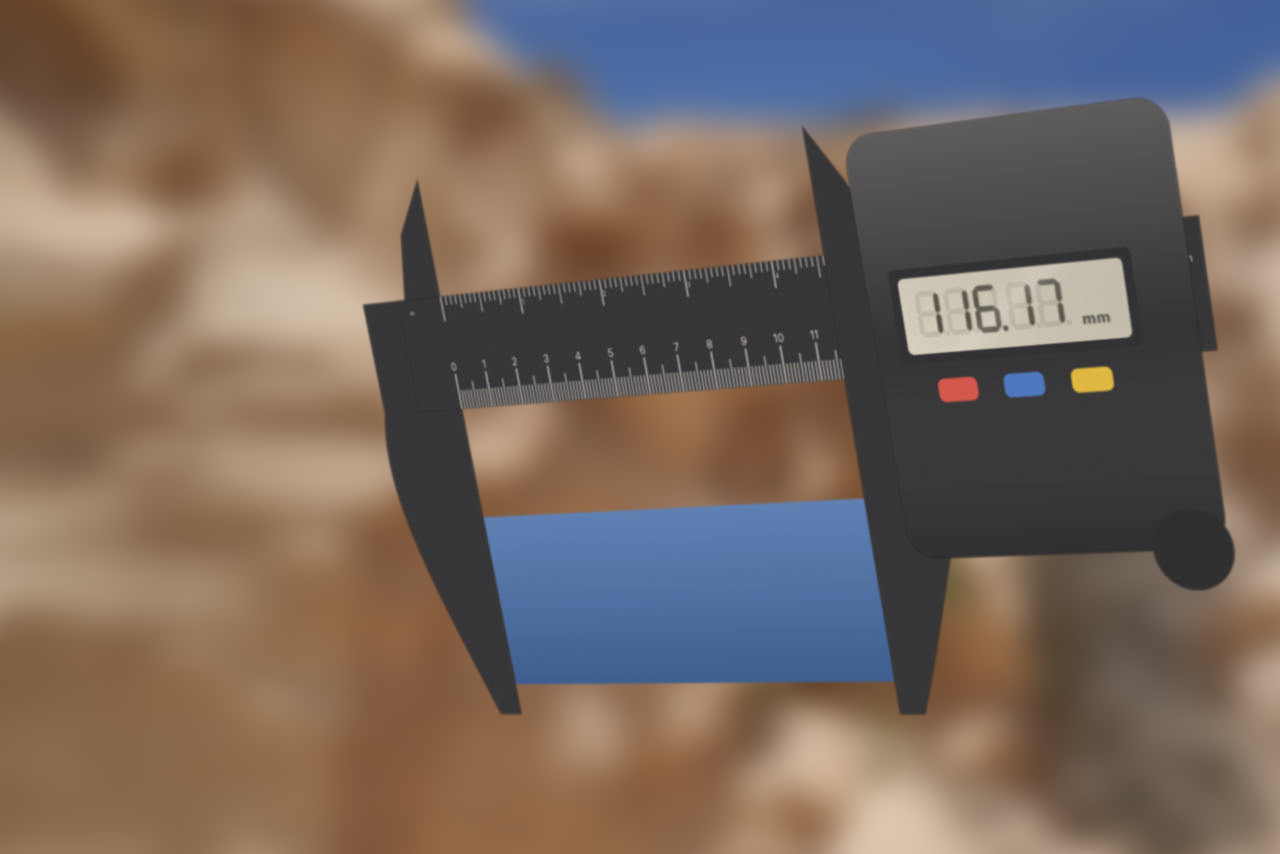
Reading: mm 116.17
